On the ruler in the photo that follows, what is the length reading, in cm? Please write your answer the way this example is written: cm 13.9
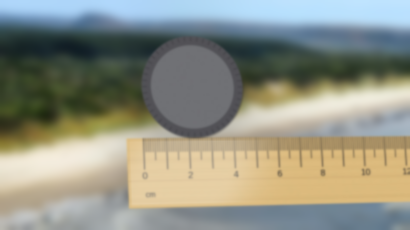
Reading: cm 4.5
